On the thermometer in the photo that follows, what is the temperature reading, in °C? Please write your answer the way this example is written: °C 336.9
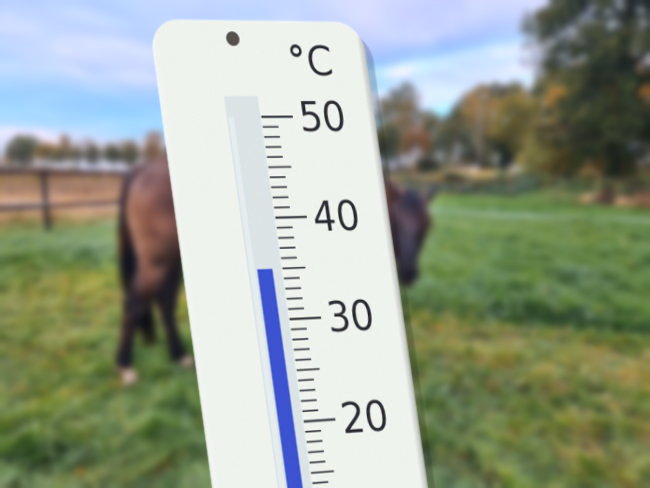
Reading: °C 35
